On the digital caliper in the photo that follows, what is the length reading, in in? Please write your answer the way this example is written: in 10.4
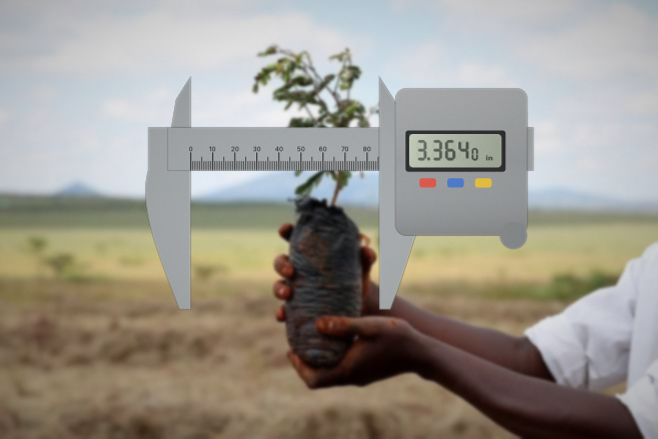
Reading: in 3.3640
